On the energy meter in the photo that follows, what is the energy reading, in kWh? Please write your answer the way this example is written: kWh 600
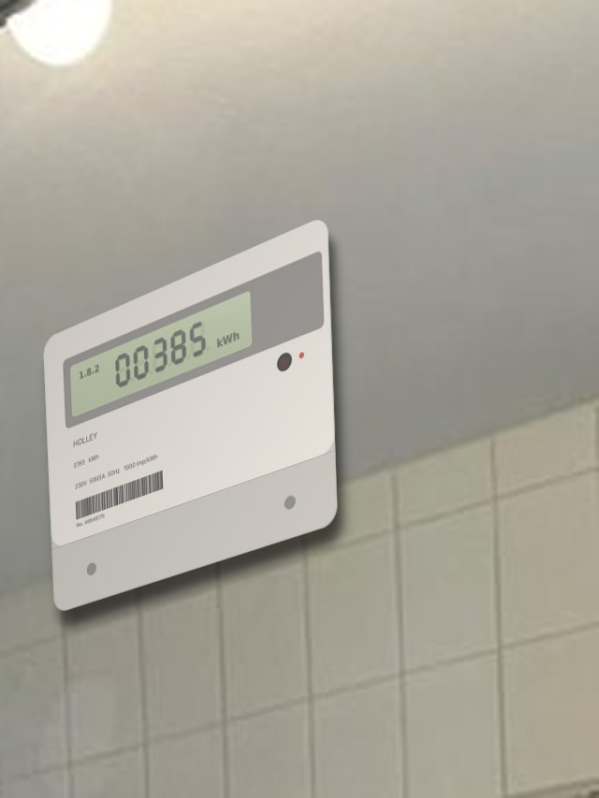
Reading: kWh 385
